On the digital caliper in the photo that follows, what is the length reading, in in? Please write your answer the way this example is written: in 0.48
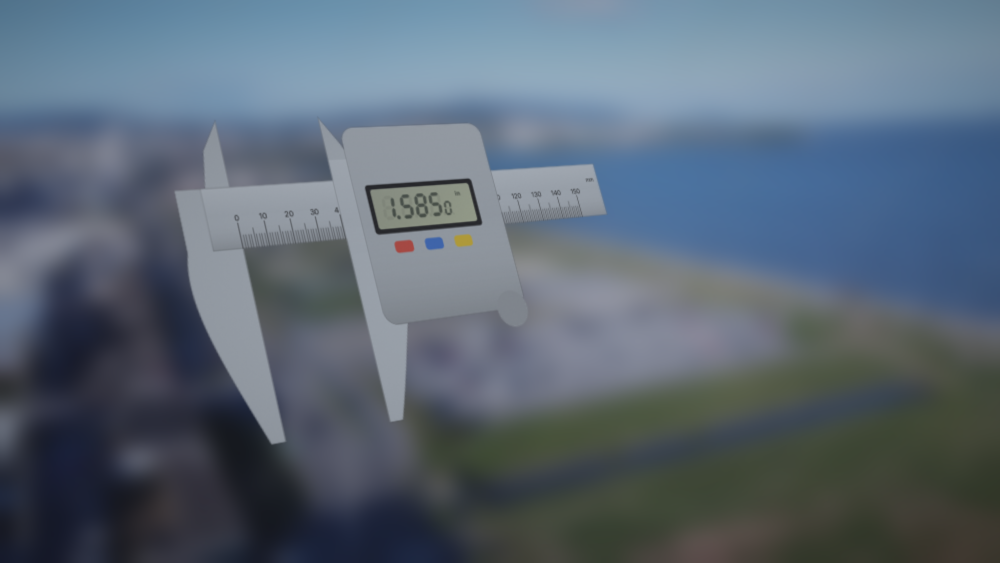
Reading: in 1.5850
